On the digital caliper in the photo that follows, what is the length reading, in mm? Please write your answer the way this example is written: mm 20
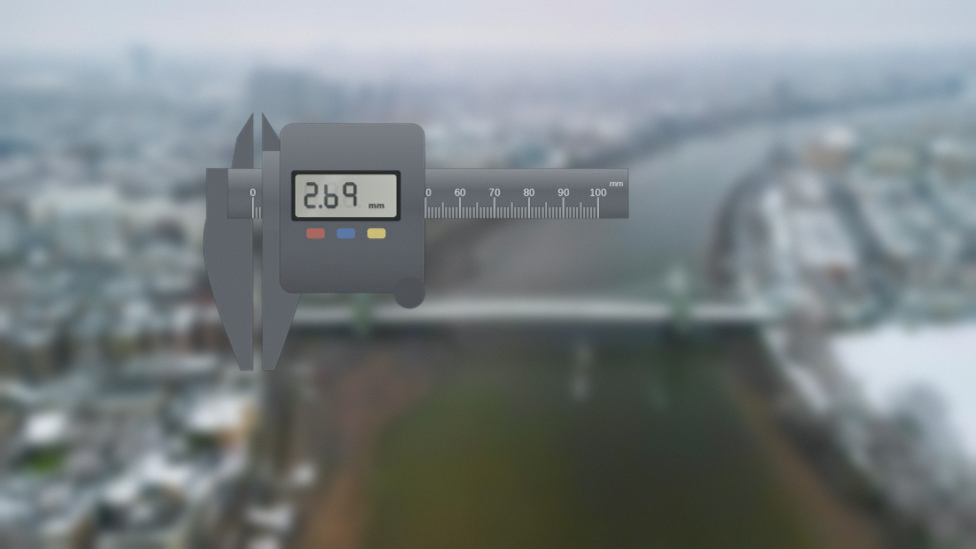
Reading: mm 2.69
